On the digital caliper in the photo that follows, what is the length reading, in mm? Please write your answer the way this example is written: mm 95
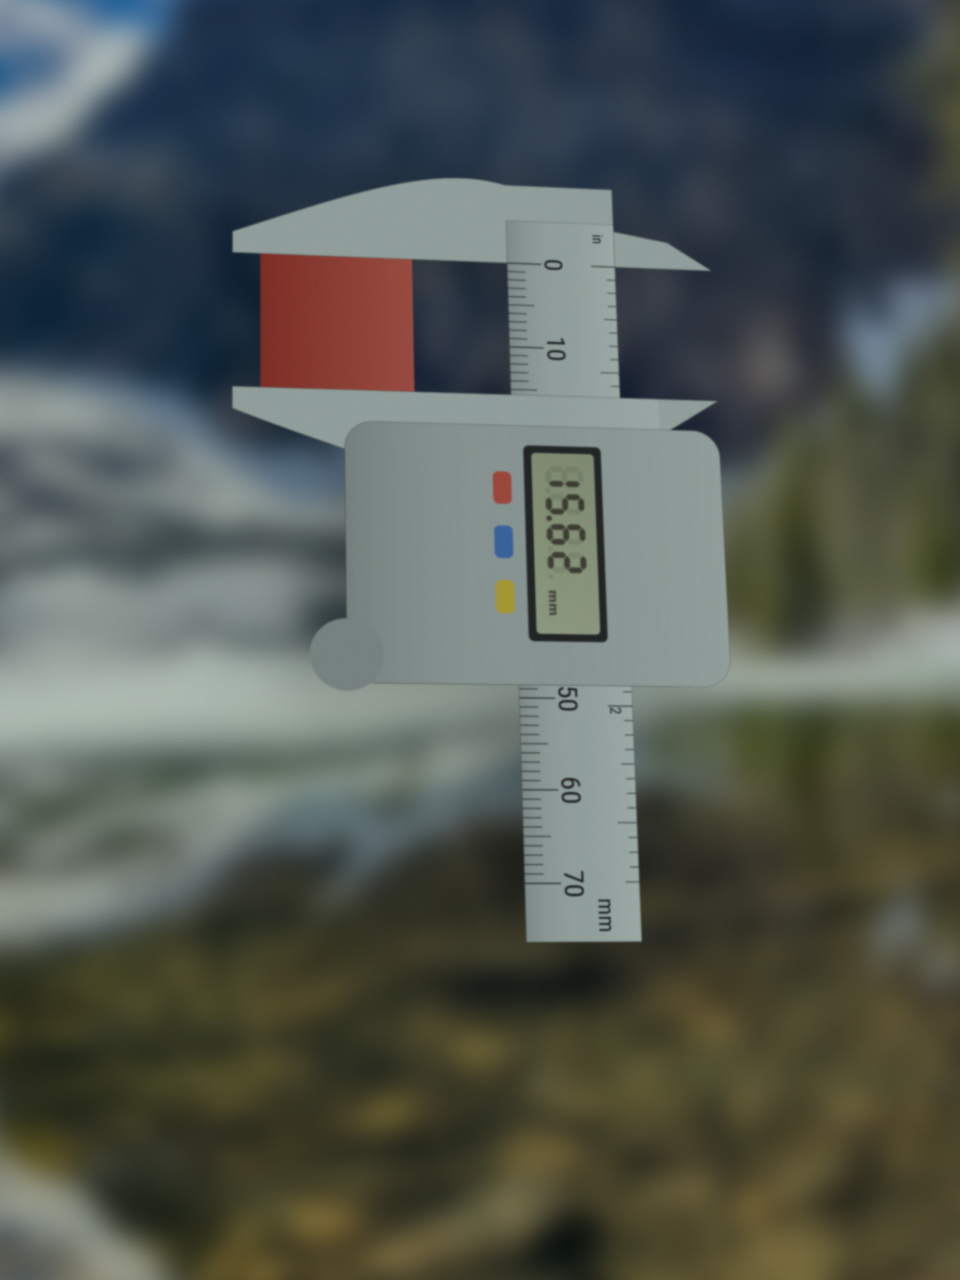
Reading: mm 15.62
